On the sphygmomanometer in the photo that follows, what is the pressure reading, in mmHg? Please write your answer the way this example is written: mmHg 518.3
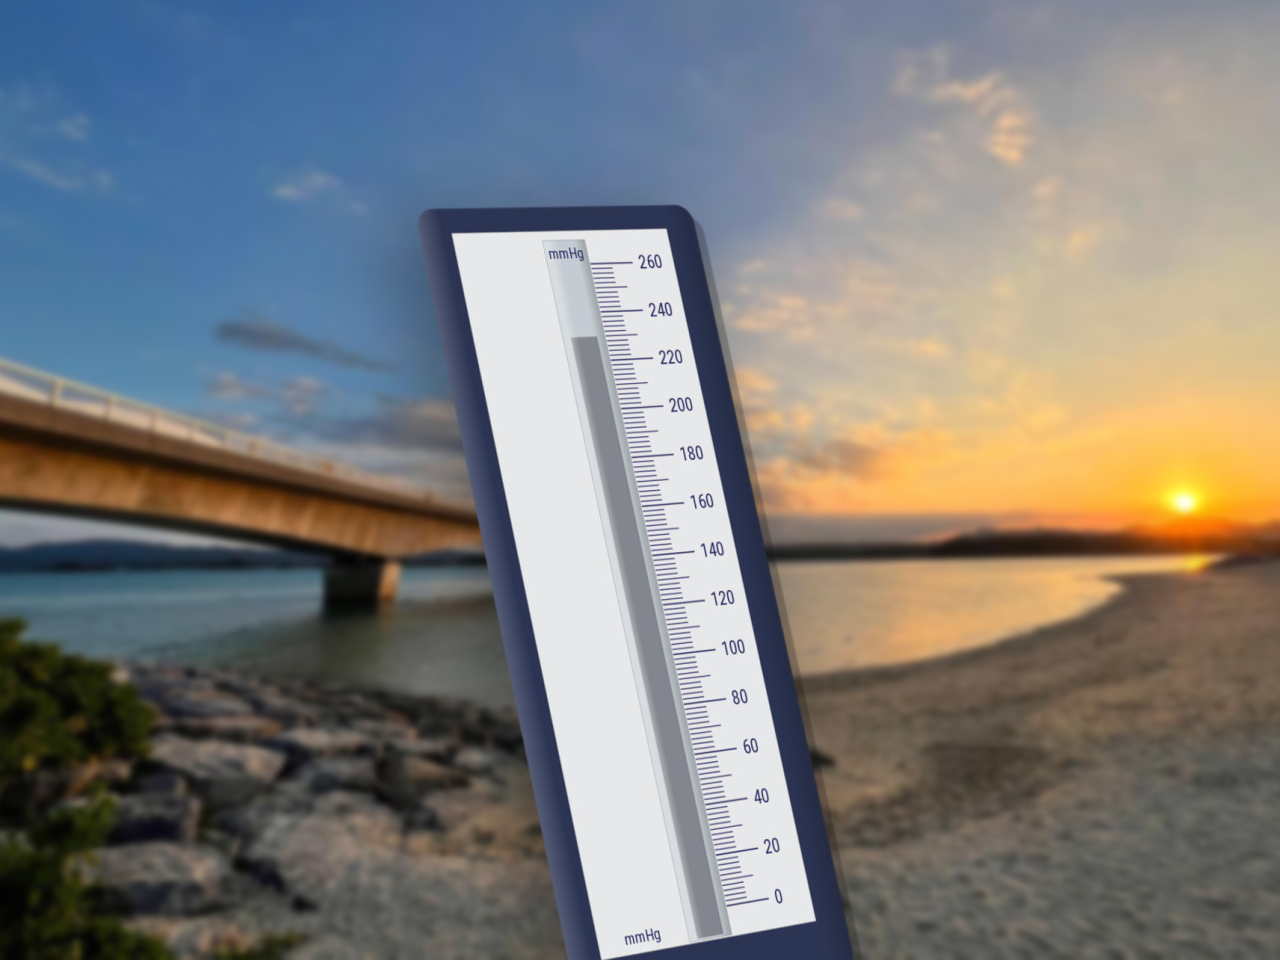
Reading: mmHg 230
